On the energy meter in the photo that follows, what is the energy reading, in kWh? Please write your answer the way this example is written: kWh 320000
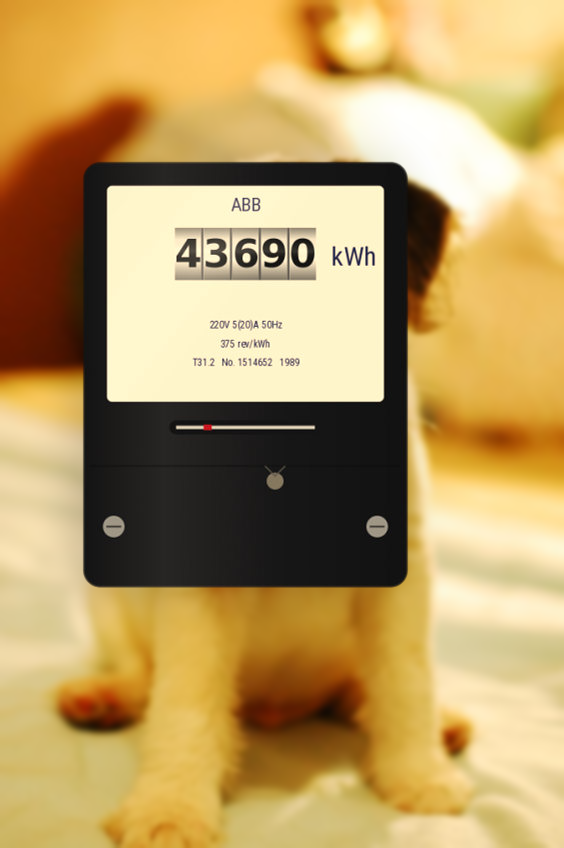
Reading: kWh 43690
